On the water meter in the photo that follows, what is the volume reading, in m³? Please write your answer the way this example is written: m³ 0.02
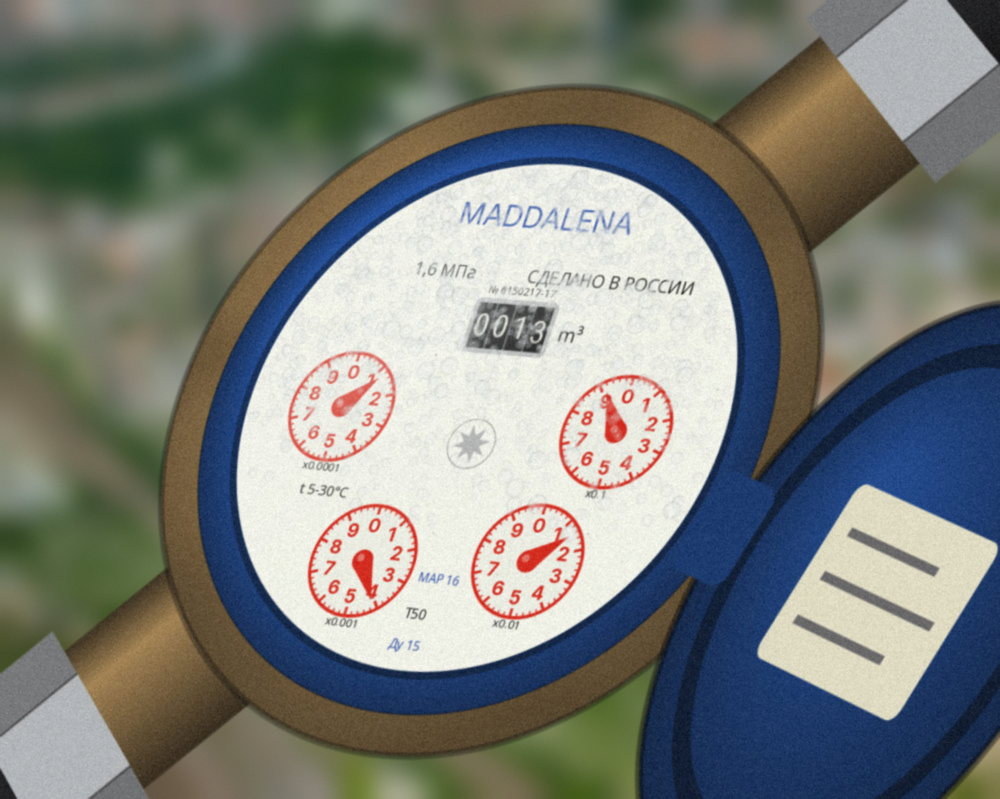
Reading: m³ 12.9141
